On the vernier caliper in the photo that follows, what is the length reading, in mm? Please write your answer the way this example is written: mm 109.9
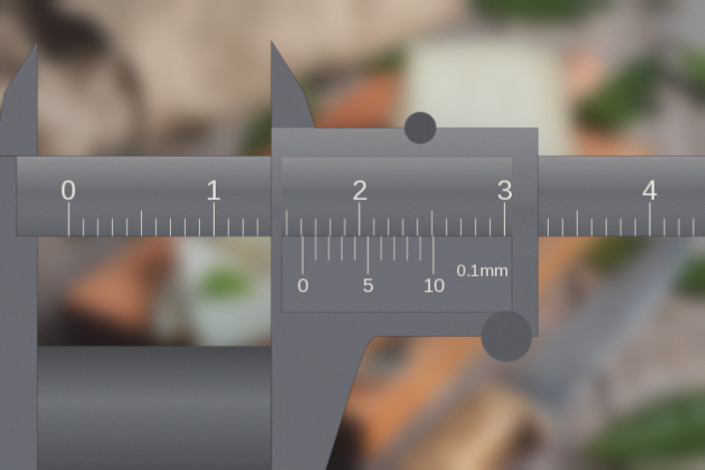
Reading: mm 16.1
